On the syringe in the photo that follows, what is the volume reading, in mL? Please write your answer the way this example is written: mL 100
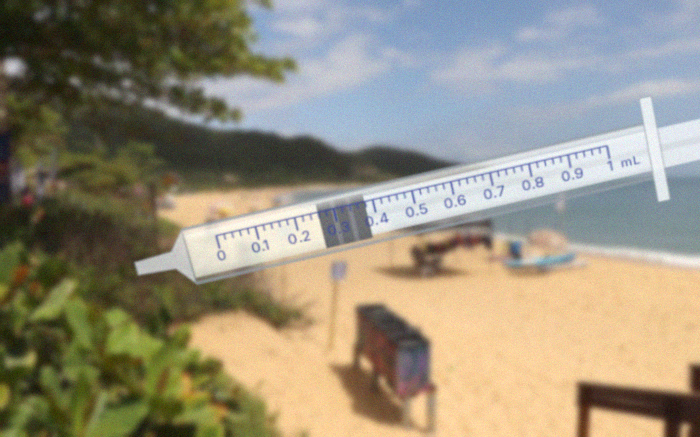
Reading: mL 0.26
